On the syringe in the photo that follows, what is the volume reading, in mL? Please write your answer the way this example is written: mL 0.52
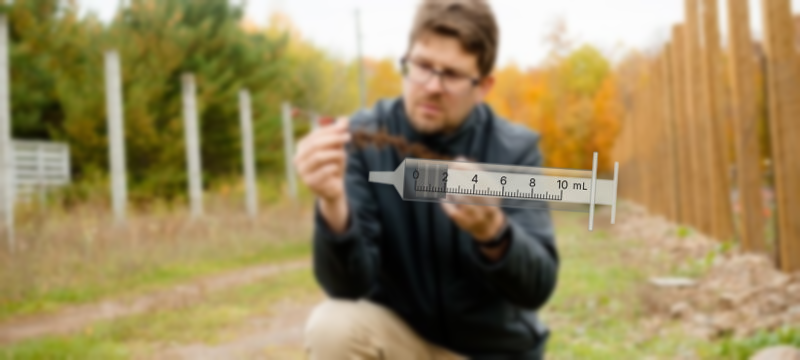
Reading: mL 0
